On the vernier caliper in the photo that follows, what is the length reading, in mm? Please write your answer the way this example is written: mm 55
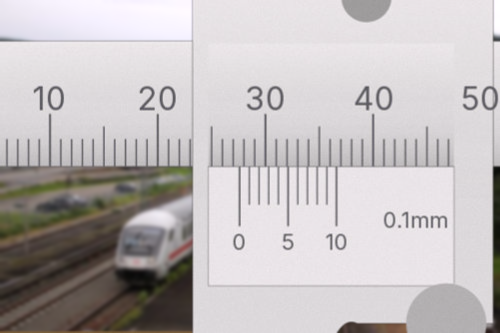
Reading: mm 27.6
